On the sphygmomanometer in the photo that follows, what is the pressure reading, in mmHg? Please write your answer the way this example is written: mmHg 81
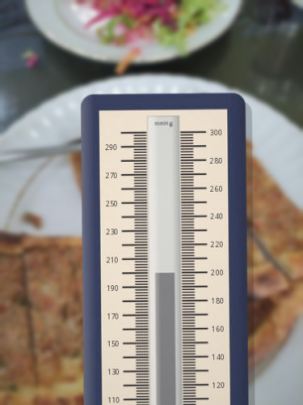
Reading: mmHg 200
